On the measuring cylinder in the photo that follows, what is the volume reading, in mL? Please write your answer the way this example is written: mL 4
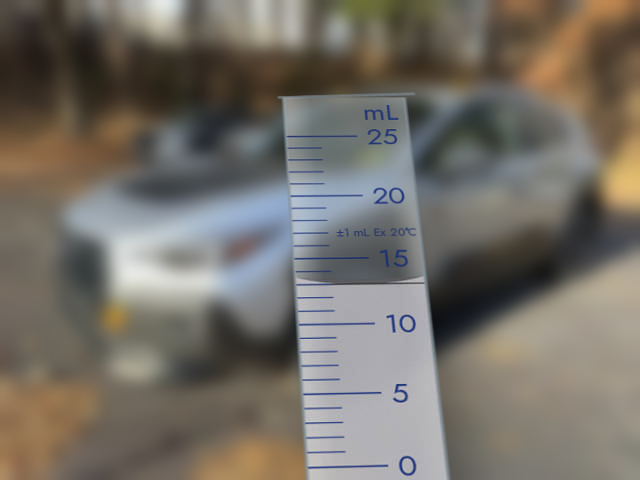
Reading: mL 13
